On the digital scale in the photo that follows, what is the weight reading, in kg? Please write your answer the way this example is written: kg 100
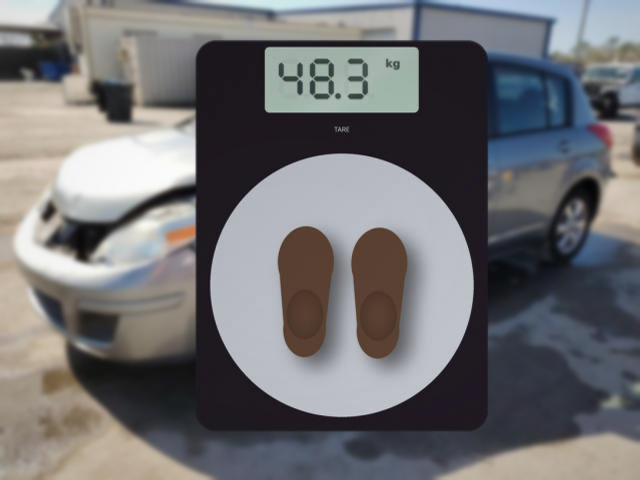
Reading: kg 48.3
